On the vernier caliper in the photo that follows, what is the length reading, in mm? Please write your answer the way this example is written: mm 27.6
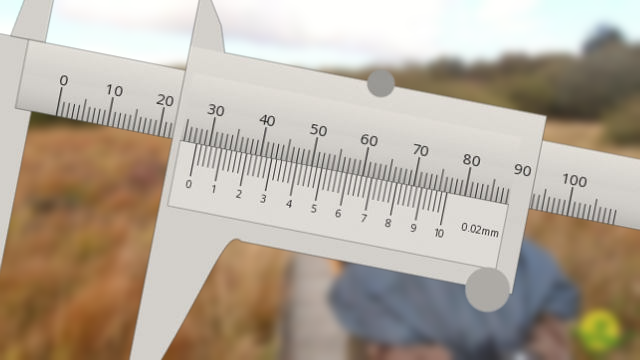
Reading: mm 27.5
